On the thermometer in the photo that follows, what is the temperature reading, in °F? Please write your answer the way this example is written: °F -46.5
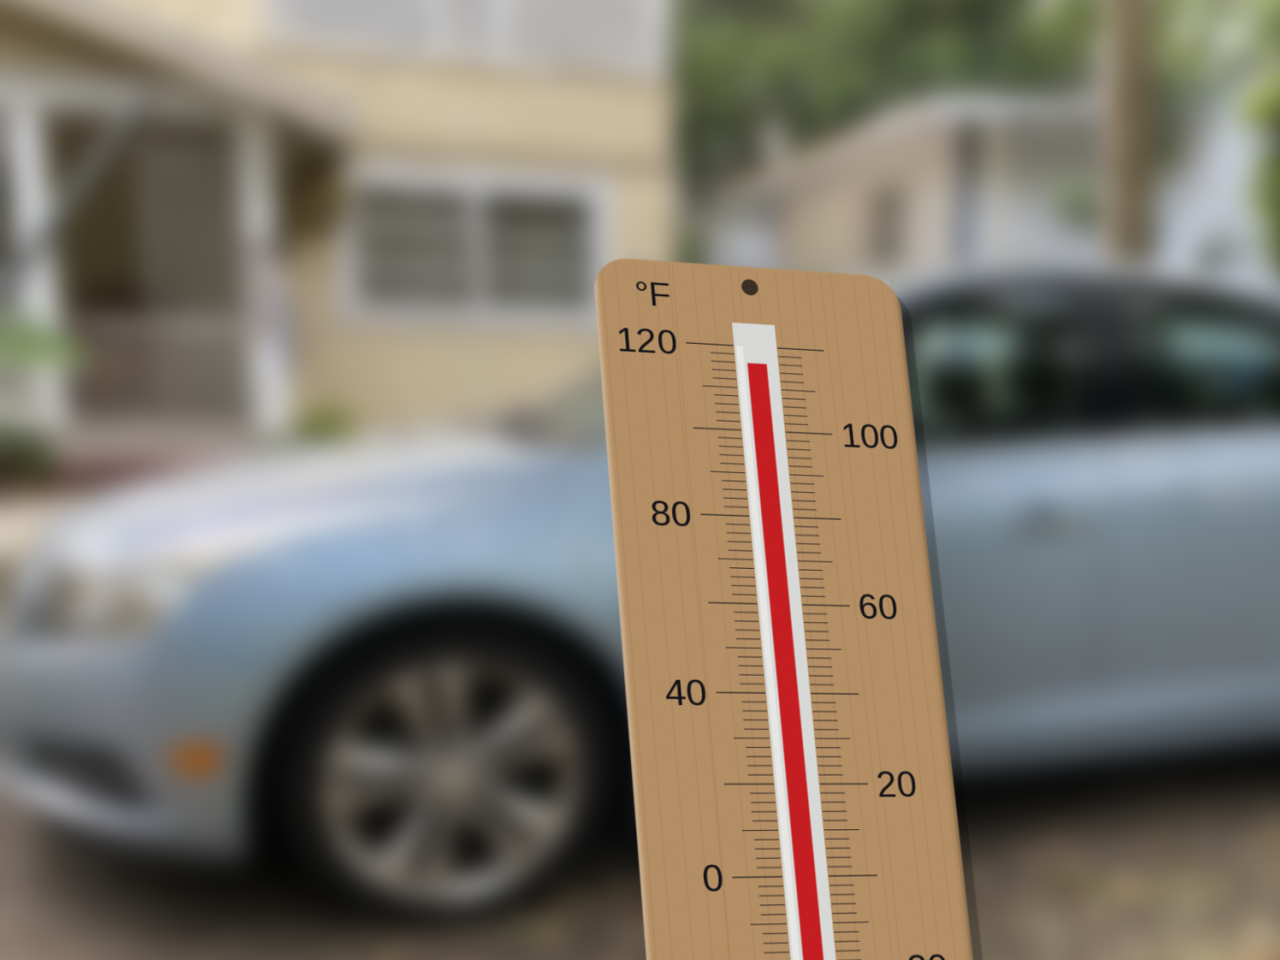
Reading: °F 116
